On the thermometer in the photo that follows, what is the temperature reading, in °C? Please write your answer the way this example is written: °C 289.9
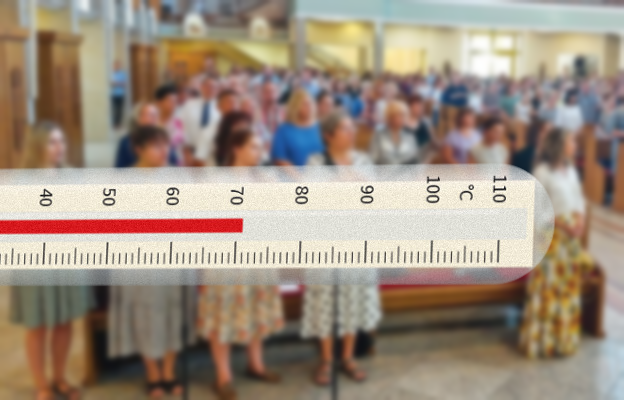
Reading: °C 71
